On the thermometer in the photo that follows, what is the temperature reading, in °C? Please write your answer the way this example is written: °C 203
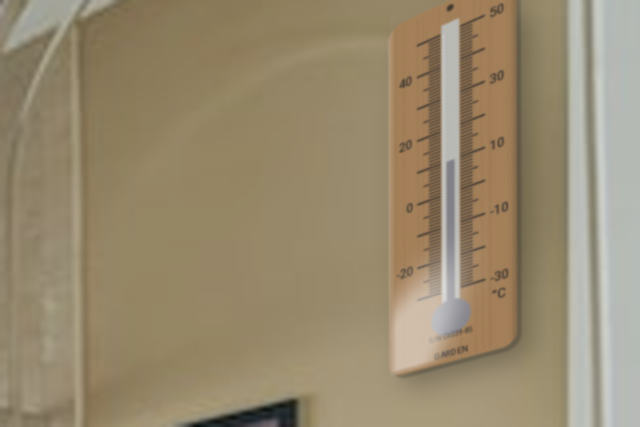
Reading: °C 10
